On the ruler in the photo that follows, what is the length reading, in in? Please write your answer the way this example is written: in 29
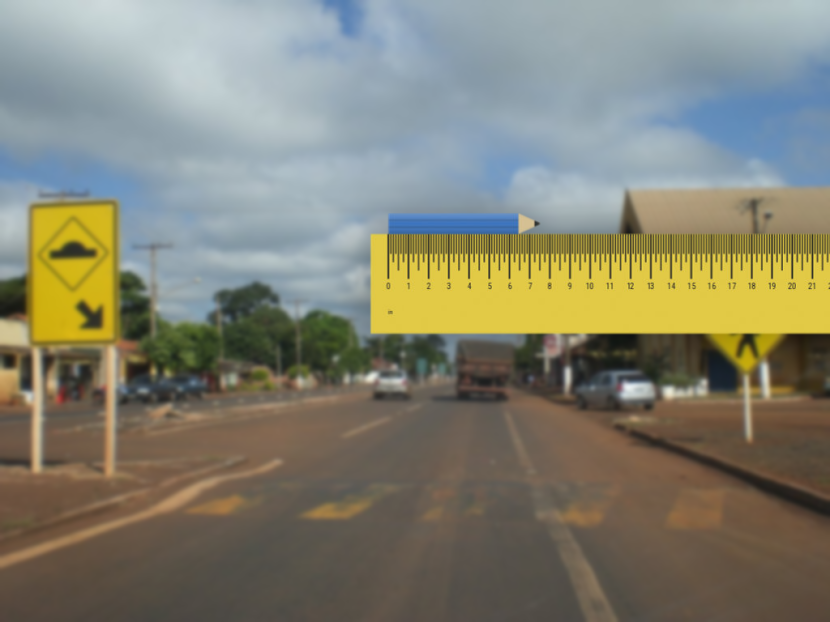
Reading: in 7.5
